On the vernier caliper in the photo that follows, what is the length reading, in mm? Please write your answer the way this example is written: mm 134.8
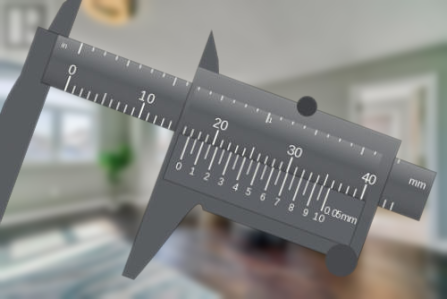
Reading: mm 16.8
